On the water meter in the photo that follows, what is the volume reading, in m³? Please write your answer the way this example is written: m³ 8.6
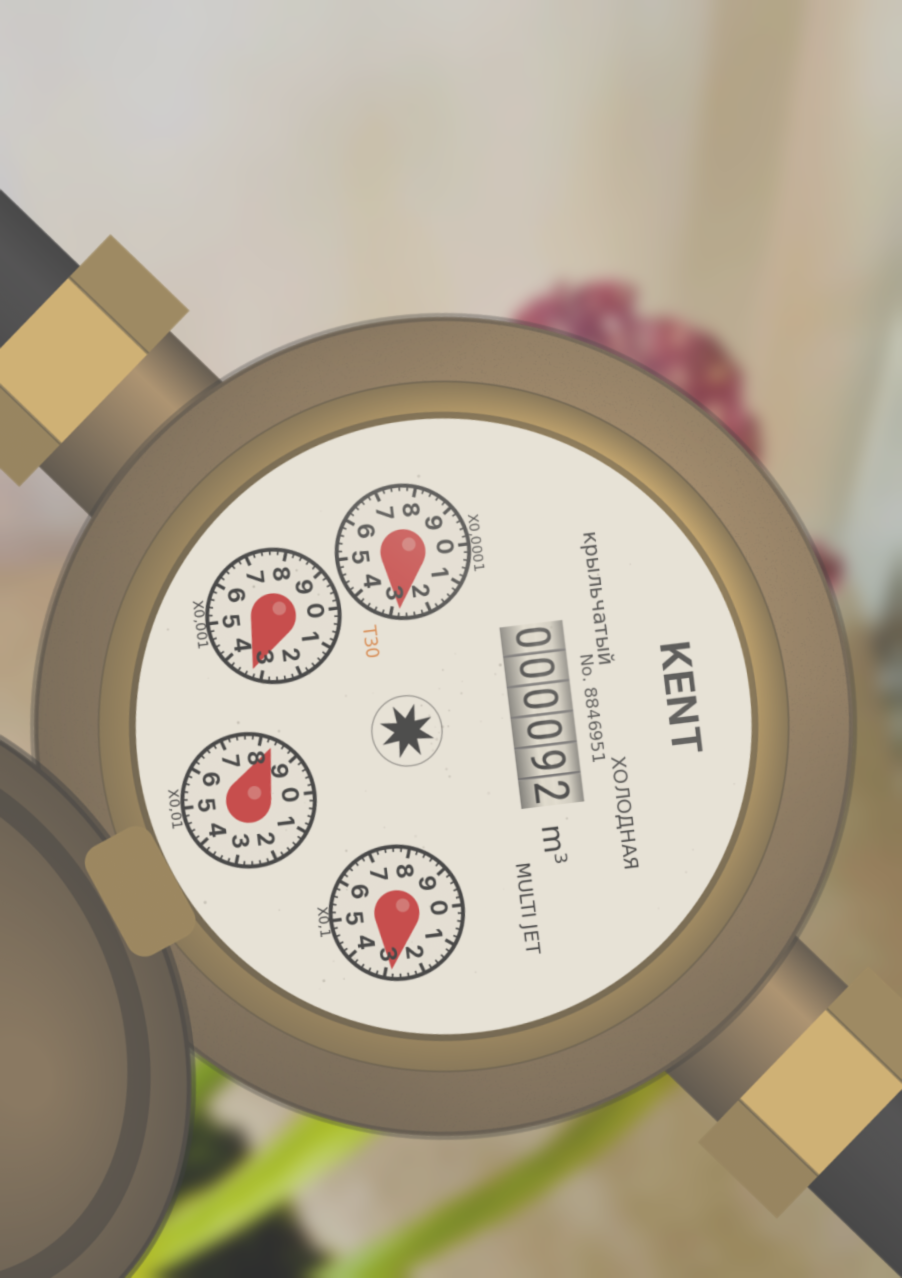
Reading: m³ 92.2832
